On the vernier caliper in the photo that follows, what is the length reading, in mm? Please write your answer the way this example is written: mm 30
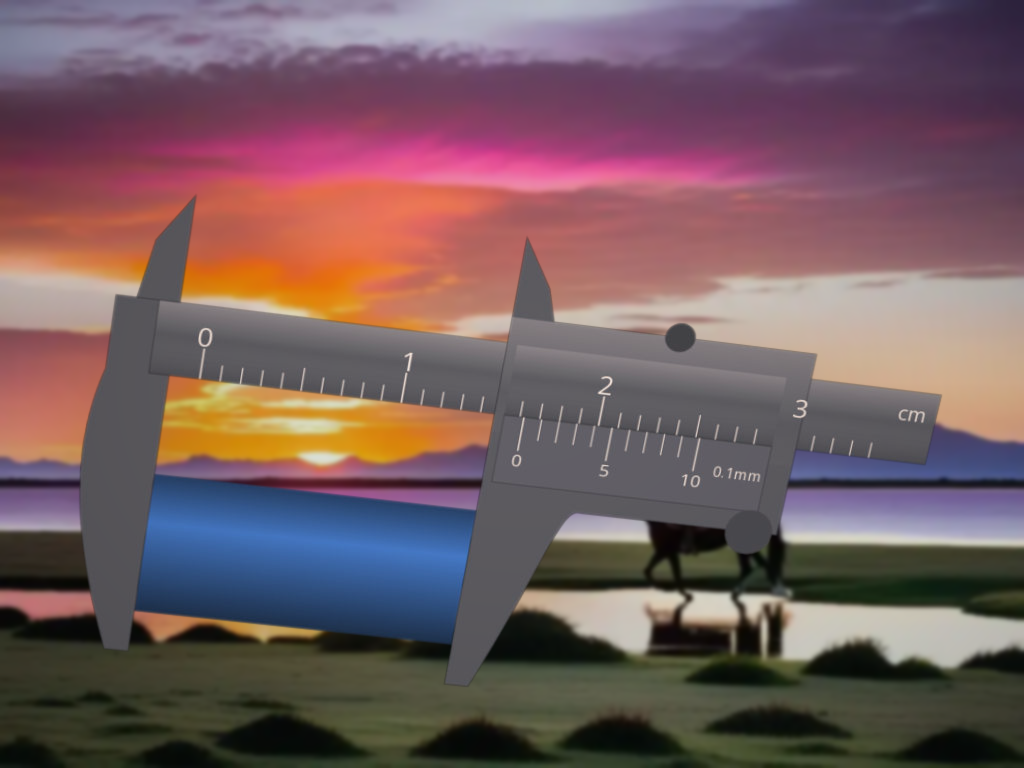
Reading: mm 16.2
